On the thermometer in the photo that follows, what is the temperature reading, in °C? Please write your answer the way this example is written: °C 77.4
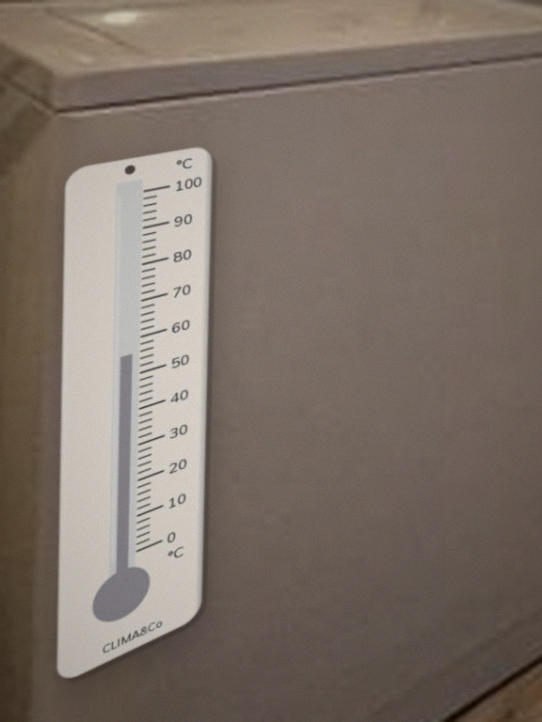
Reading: °C 56
